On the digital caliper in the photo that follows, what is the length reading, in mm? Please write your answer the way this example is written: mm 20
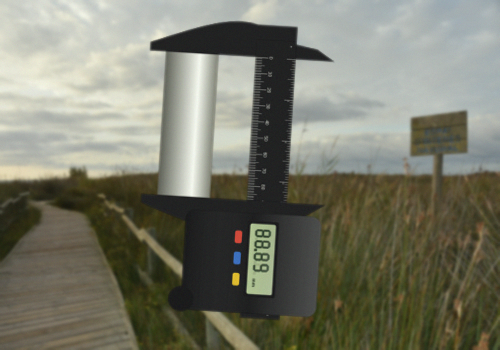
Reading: mm 88.89
